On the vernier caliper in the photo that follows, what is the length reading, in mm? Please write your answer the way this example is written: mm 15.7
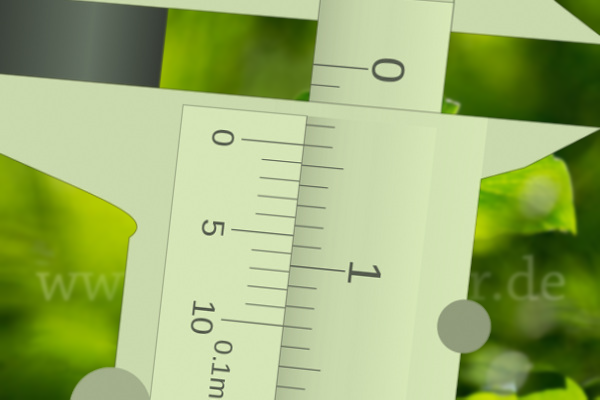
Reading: mm 4.0
